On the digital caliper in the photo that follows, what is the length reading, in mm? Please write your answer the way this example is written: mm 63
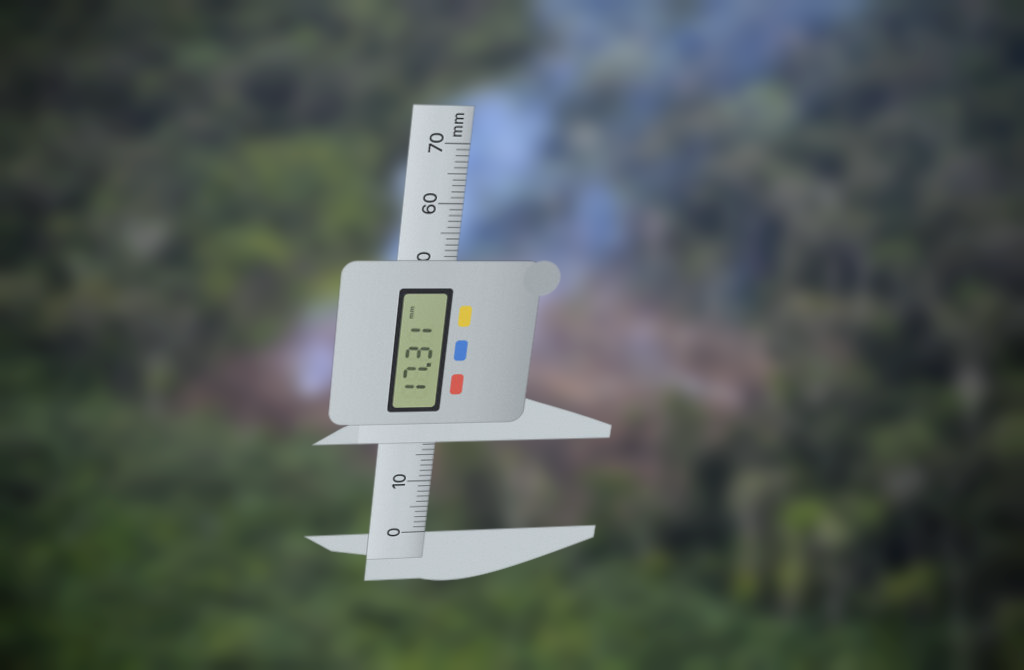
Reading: mm 17.31
